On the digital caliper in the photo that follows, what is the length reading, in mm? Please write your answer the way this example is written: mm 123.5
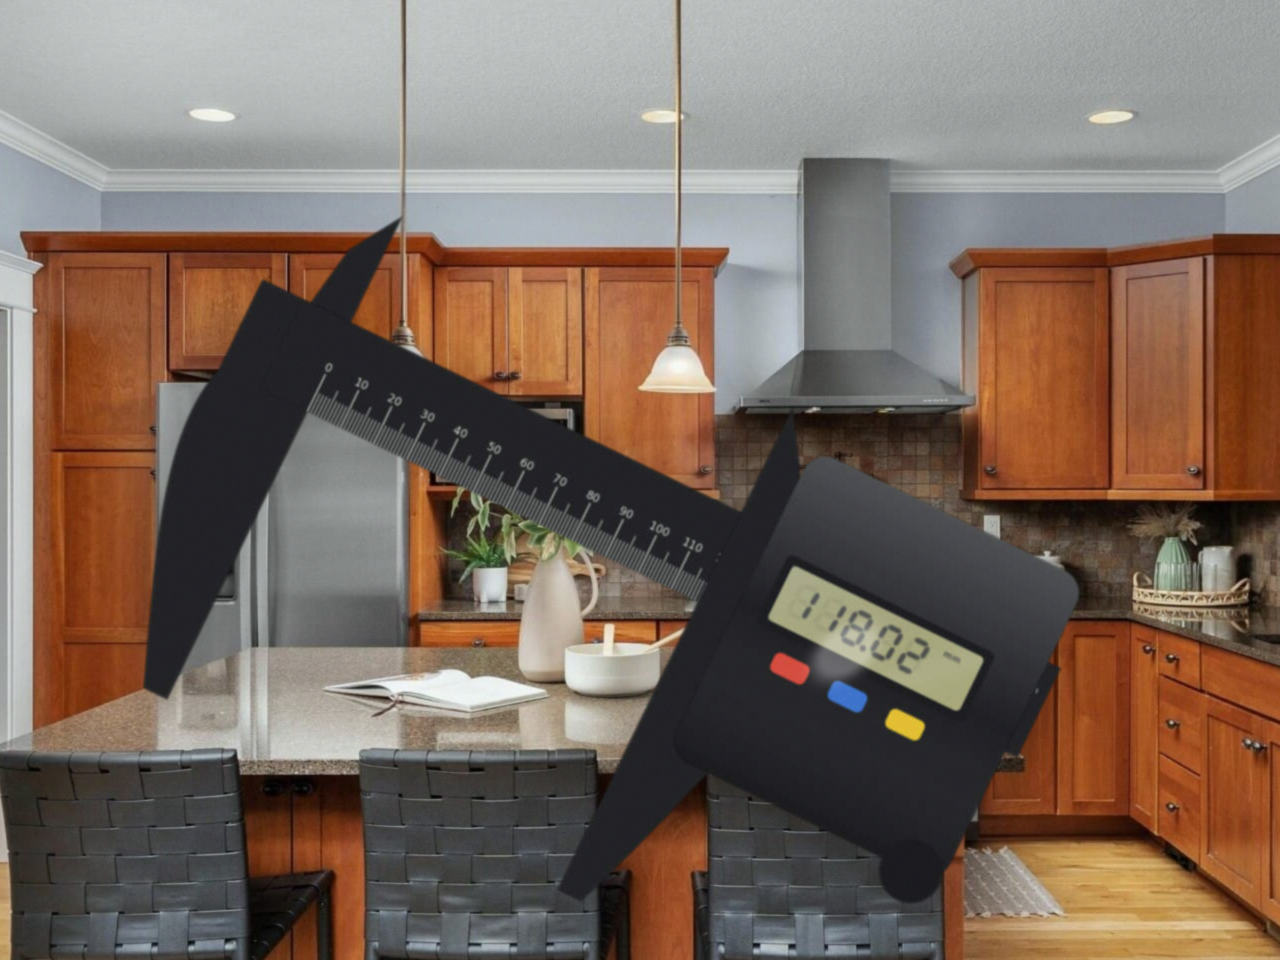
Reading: mm 118.02
